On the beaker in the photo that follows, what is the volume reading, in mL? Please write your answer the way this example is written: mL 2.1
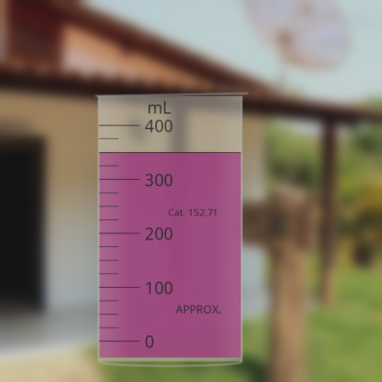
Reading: mL 350
